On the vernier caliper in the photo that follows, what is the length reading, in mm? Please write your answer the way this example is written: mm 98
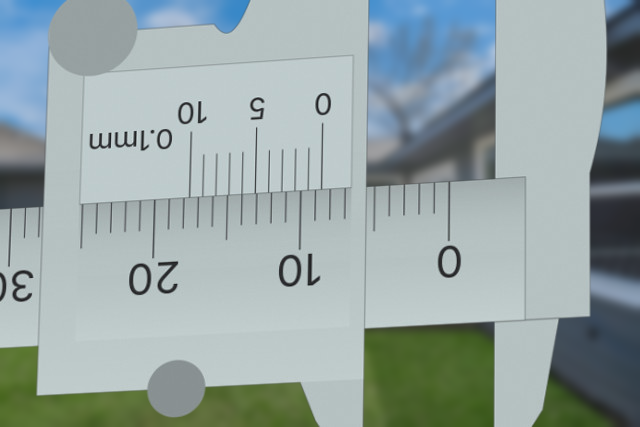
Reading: mm 8.6
